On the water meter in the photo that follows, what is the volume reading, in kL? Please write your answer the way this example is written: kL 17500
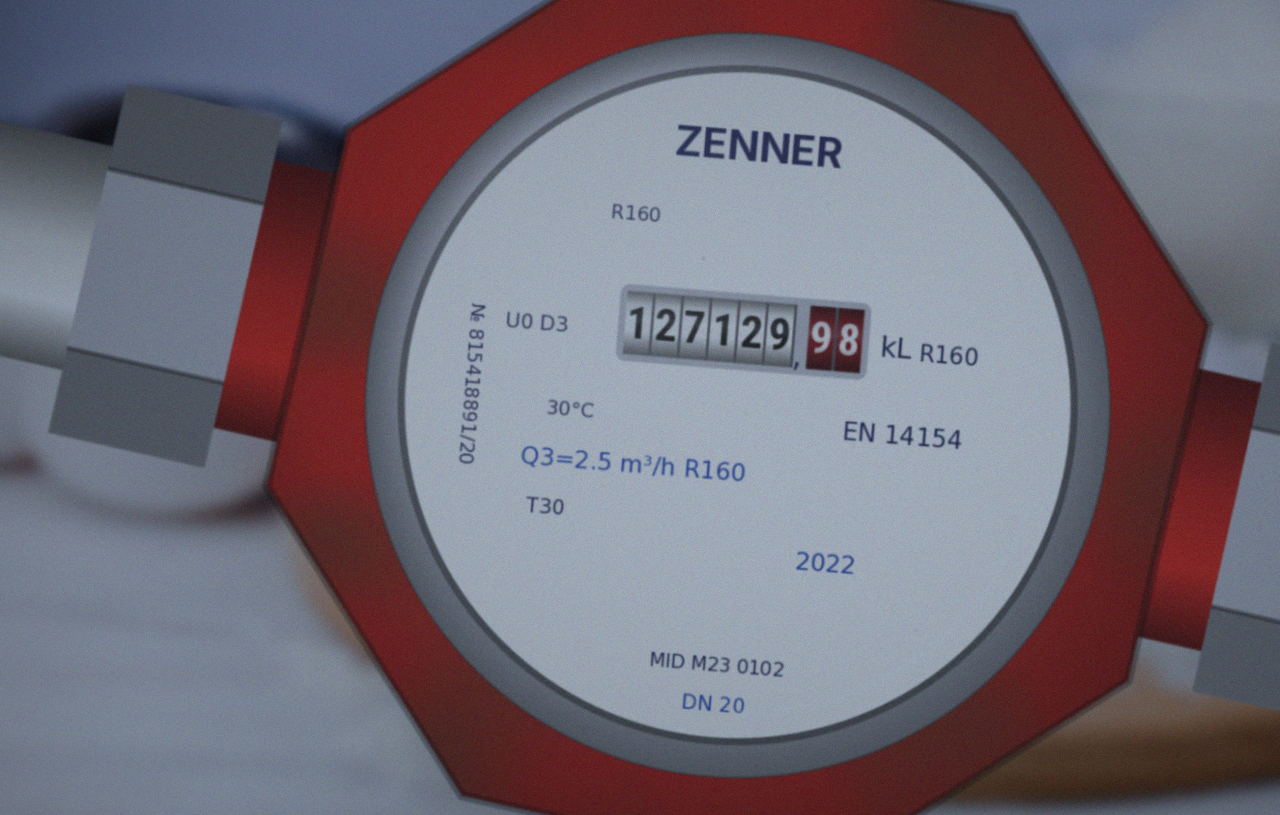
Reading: kL 127129.98
